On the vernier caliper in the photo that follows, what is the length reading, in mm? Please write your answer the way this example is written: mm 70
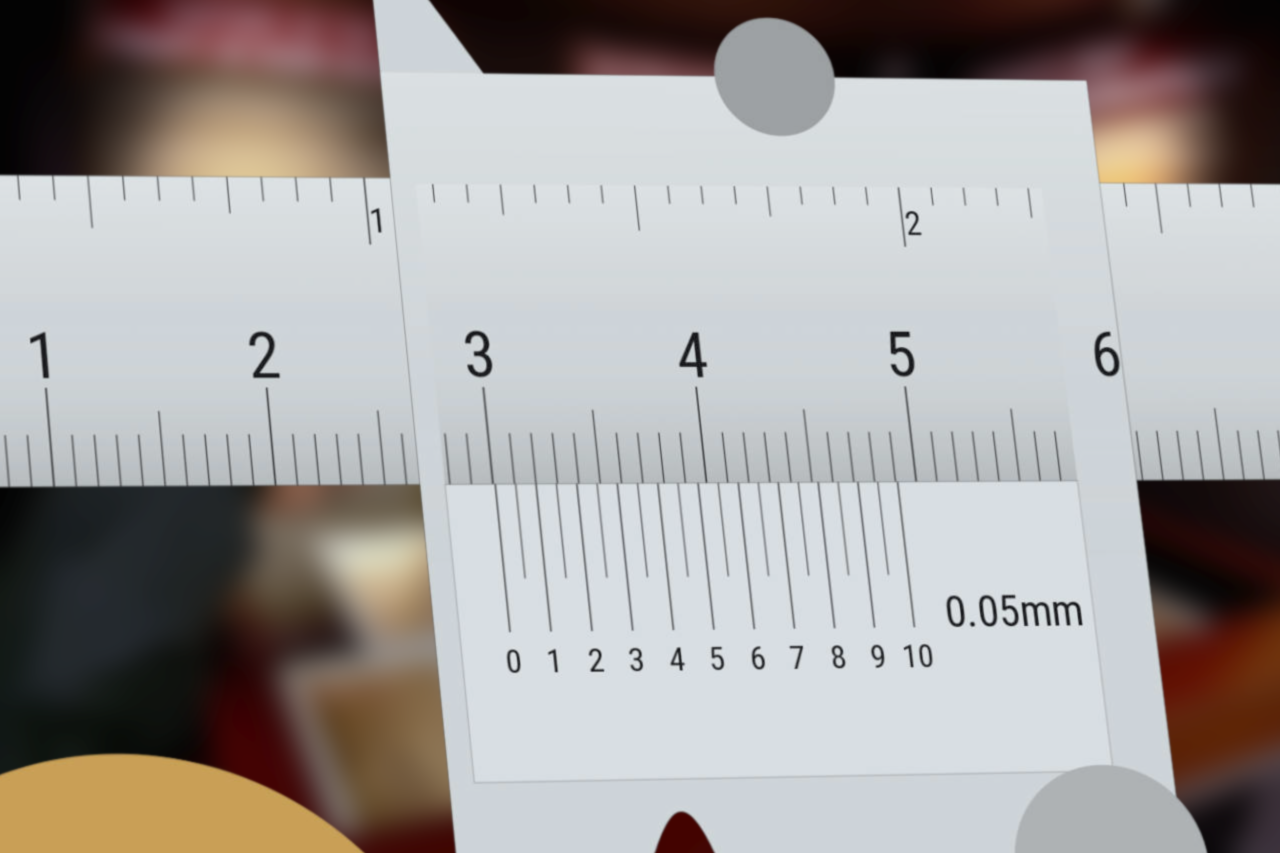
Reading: mm 30.1
